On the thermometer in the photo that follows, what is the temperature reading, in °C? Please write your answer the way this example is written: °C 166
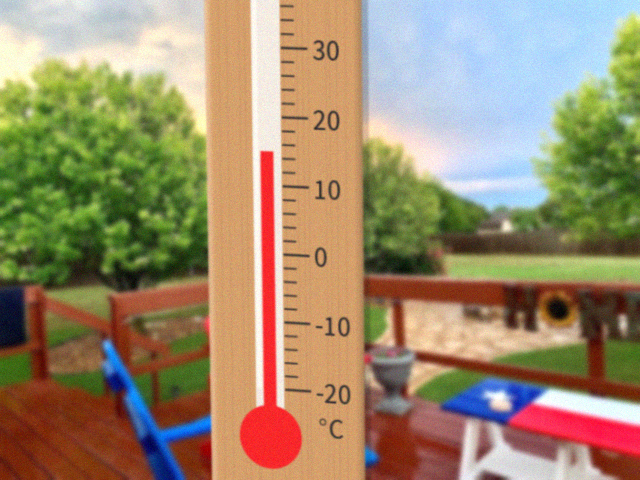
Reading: °C 15
